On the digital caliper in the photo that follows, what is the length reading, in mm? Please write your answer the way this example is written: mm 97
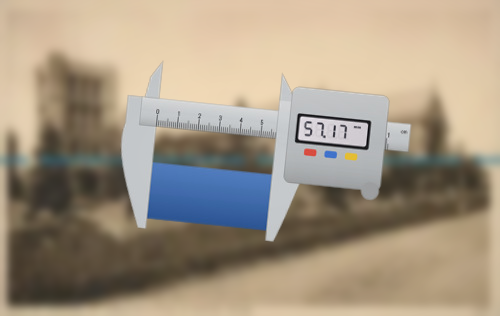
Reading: mm 57.17
